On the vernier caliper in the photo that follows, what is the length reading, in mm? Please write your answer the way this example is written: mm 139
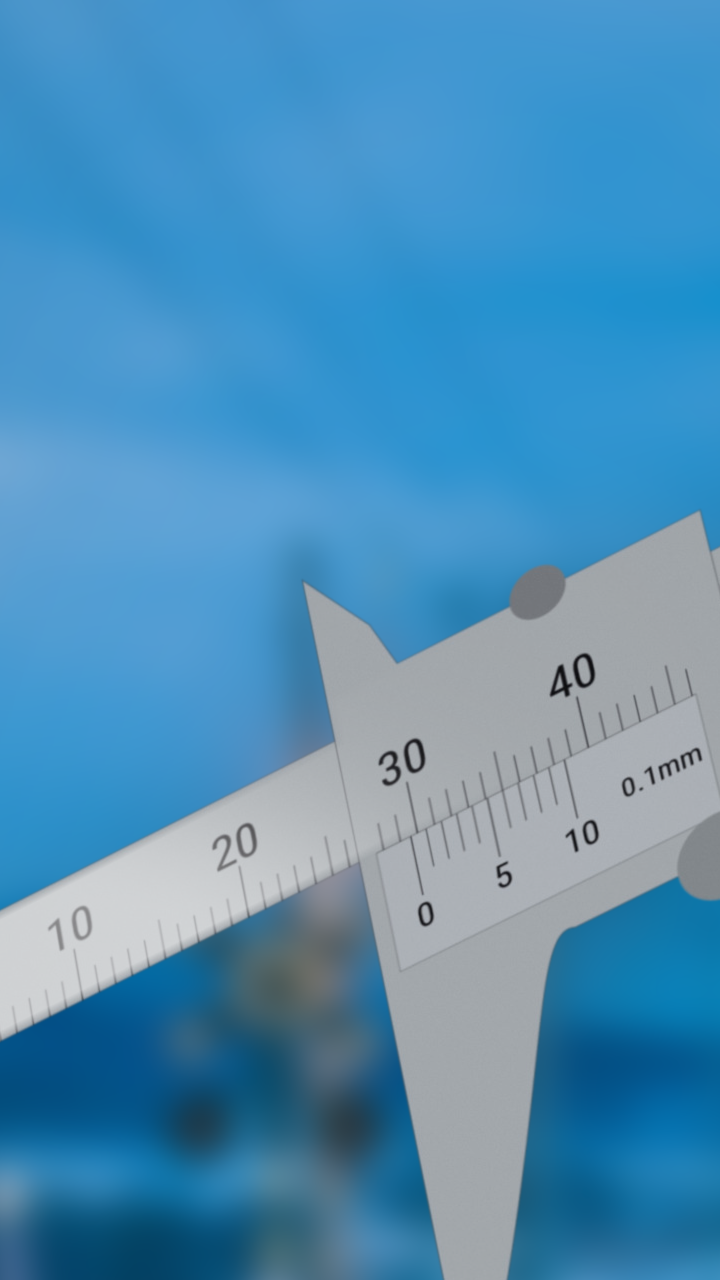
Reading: mm 29.6
